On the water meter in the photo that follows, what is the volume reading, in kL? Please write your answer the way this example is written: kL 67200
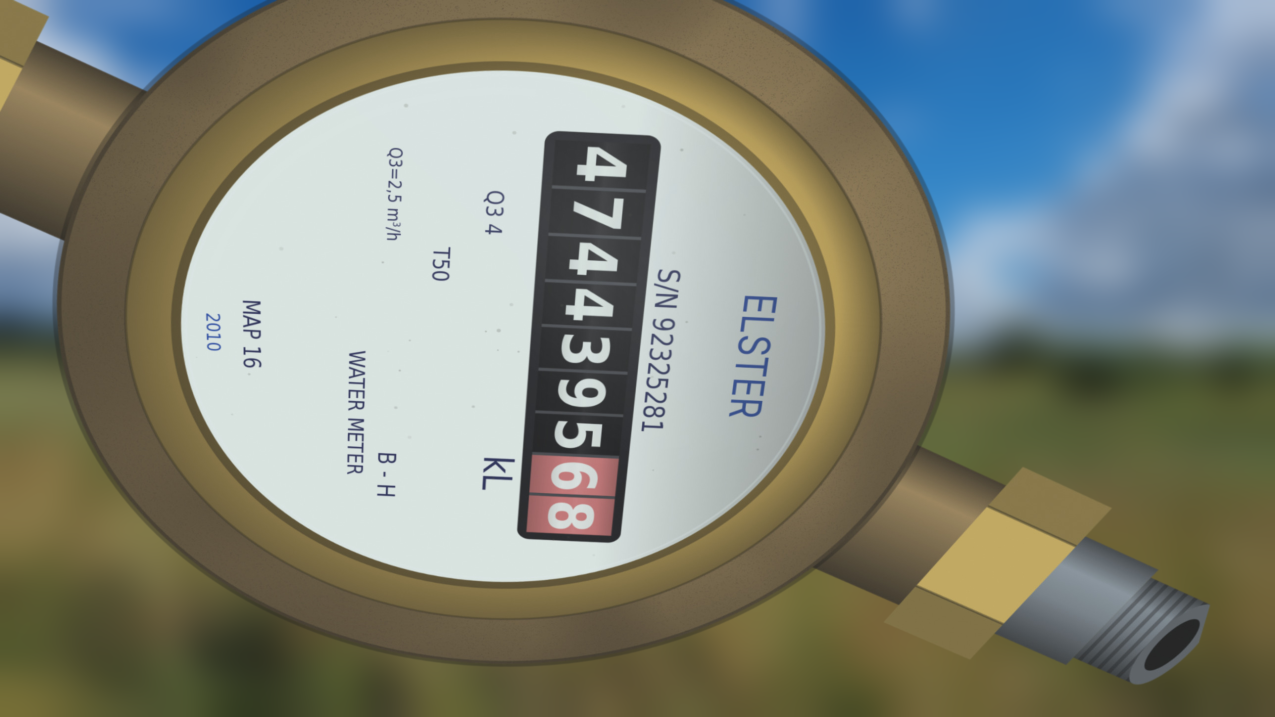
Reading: kL 4744395.68
